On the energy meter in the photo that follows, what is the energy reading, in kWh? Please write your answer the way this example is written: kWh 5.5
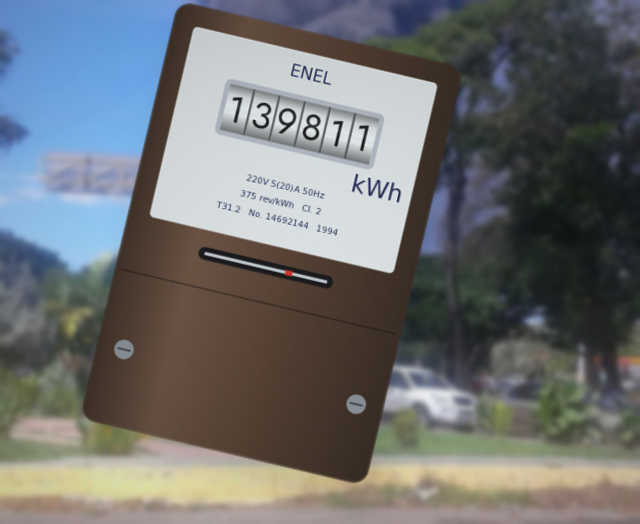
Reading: kWh 139811
